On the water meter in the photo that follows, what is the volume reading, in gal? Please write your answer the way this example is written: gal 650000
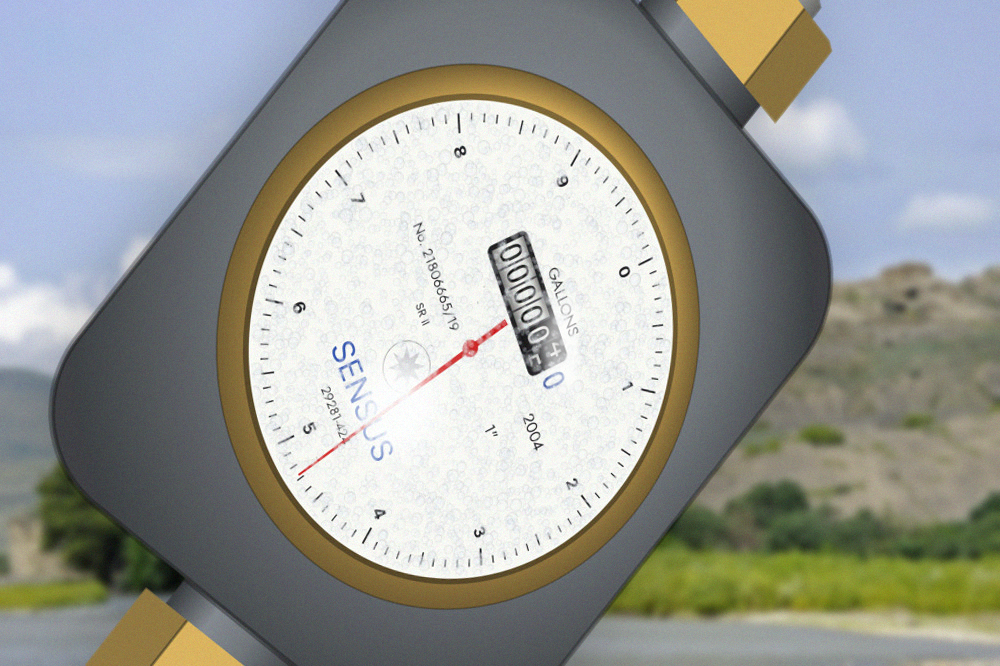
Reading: gal 44.7
